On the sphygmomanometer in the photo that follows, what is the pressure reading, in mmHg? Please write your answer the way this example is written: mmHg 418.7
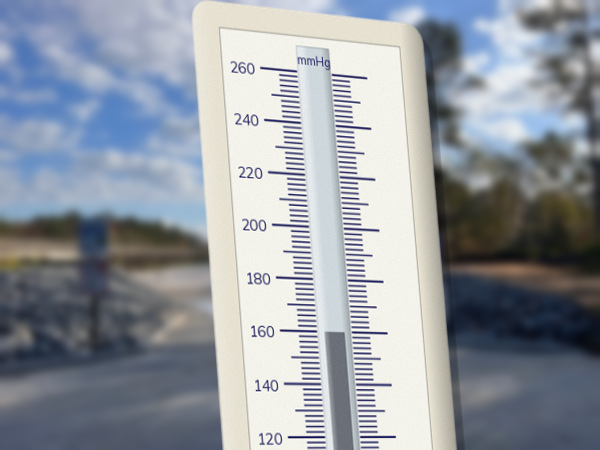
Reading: mmHg 160
